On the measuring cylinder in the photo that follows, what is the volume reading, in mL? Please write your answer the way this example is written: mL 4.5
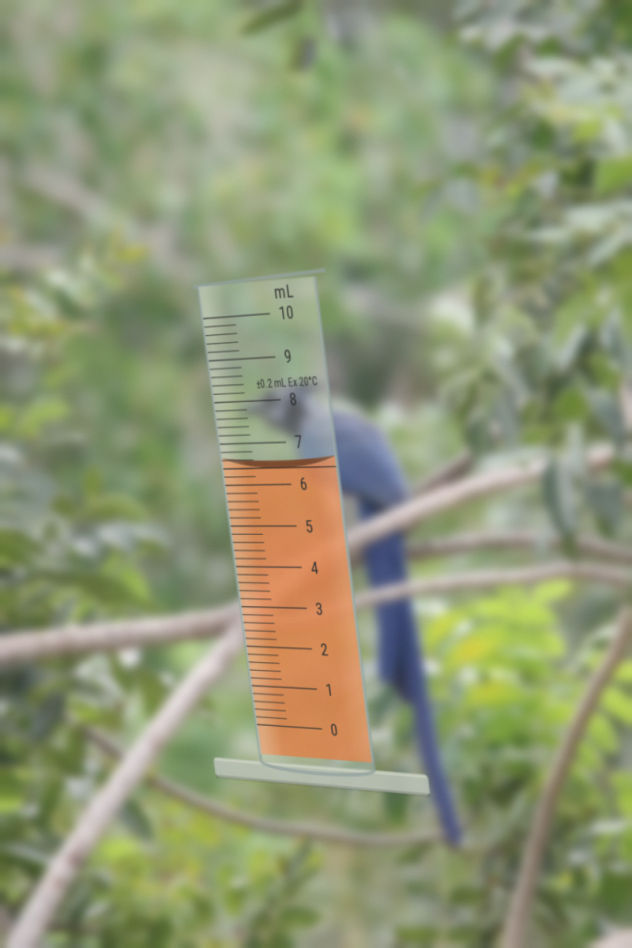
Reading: mL 6.4
